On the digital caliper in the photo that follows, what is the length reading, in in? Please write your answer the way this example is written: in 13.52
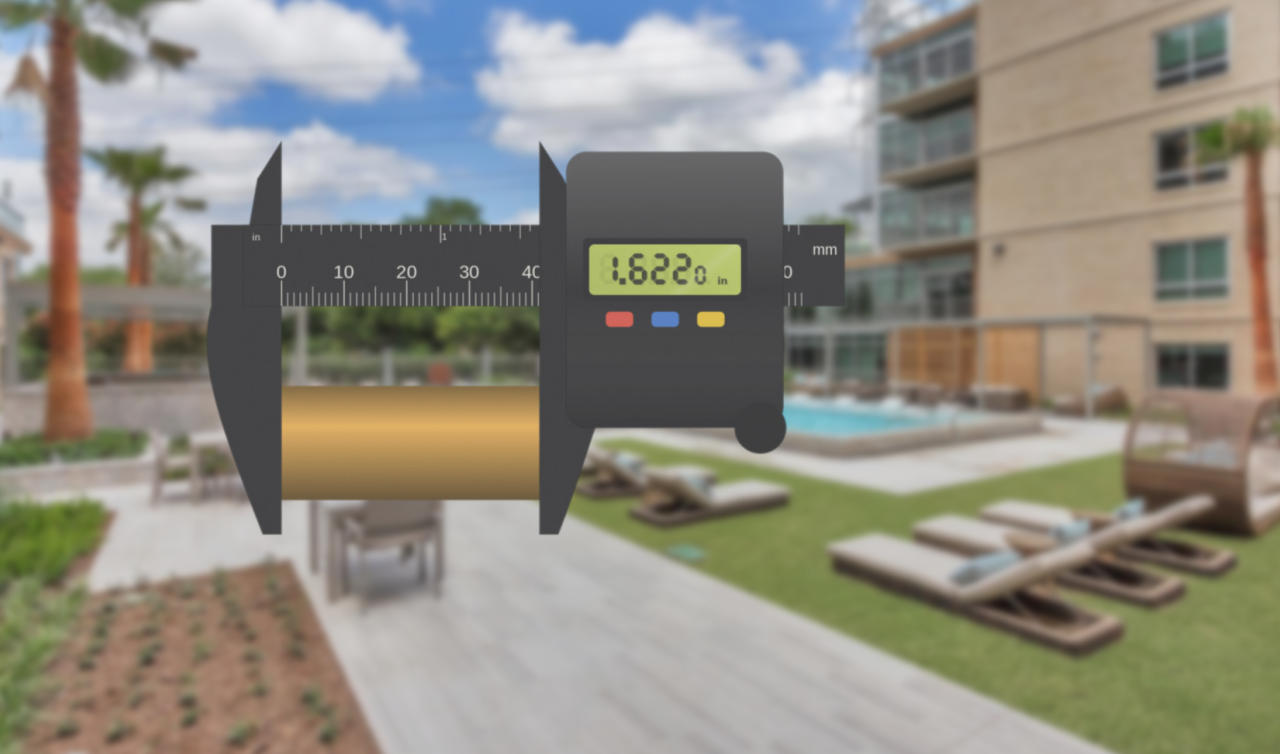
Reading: in 1.6220
